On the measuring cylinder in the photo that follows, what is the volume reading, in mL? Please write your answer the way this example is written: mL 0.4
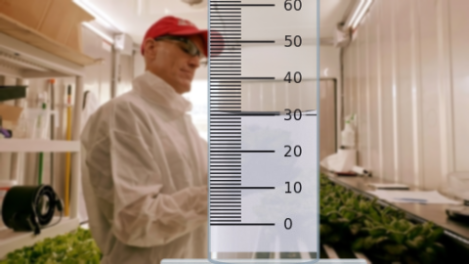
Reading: mL 30
